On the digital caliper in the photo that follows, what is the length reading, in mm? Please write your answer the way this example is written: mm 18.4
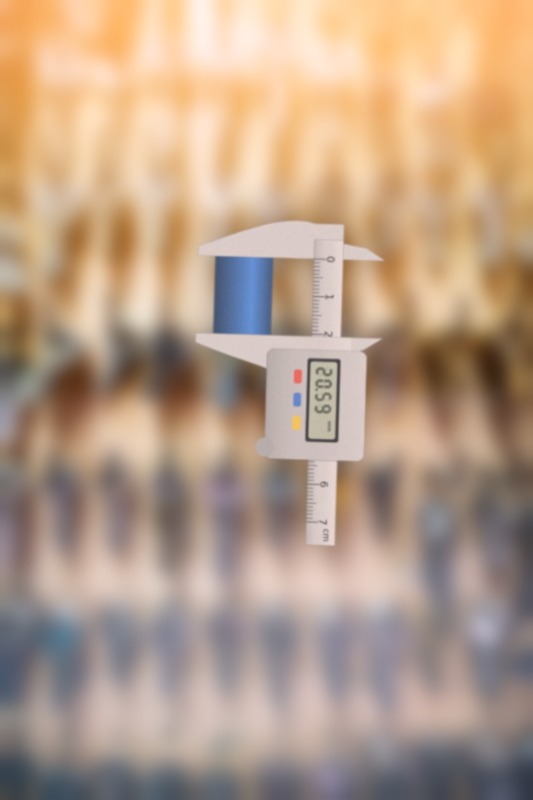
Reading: mm 20.59
